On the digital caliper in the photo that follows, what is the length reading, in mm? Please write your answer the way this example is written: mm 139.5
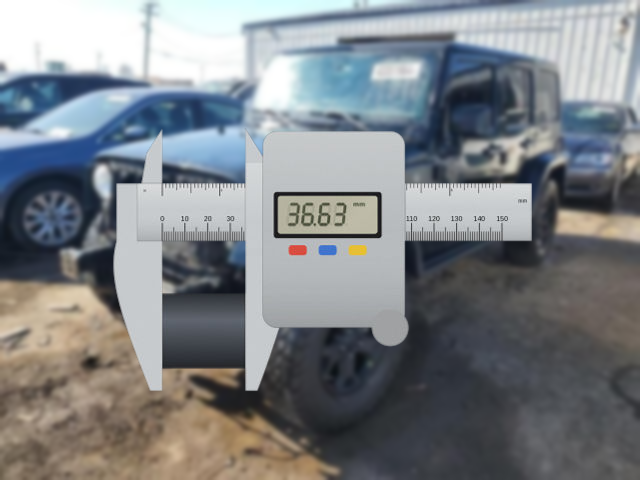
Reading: mm 36.63
